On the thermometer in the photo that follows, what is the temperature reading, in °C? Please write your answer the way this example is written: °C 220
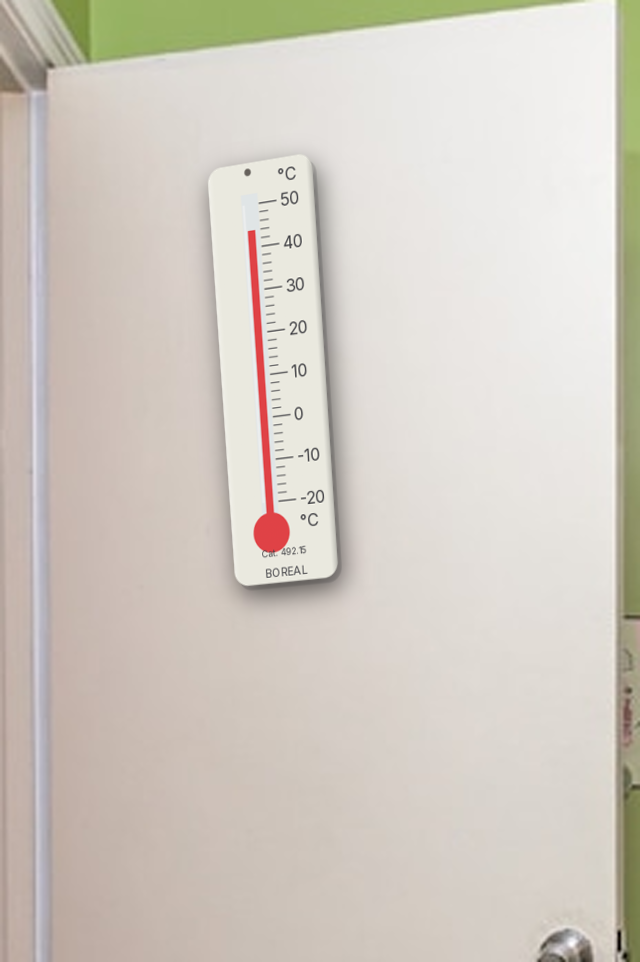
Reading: °C 44
